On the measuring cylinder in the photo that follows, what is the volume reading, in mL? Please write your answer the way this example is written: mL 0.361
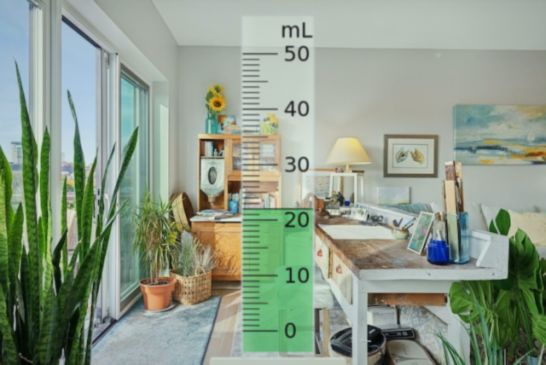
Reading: mL 22
